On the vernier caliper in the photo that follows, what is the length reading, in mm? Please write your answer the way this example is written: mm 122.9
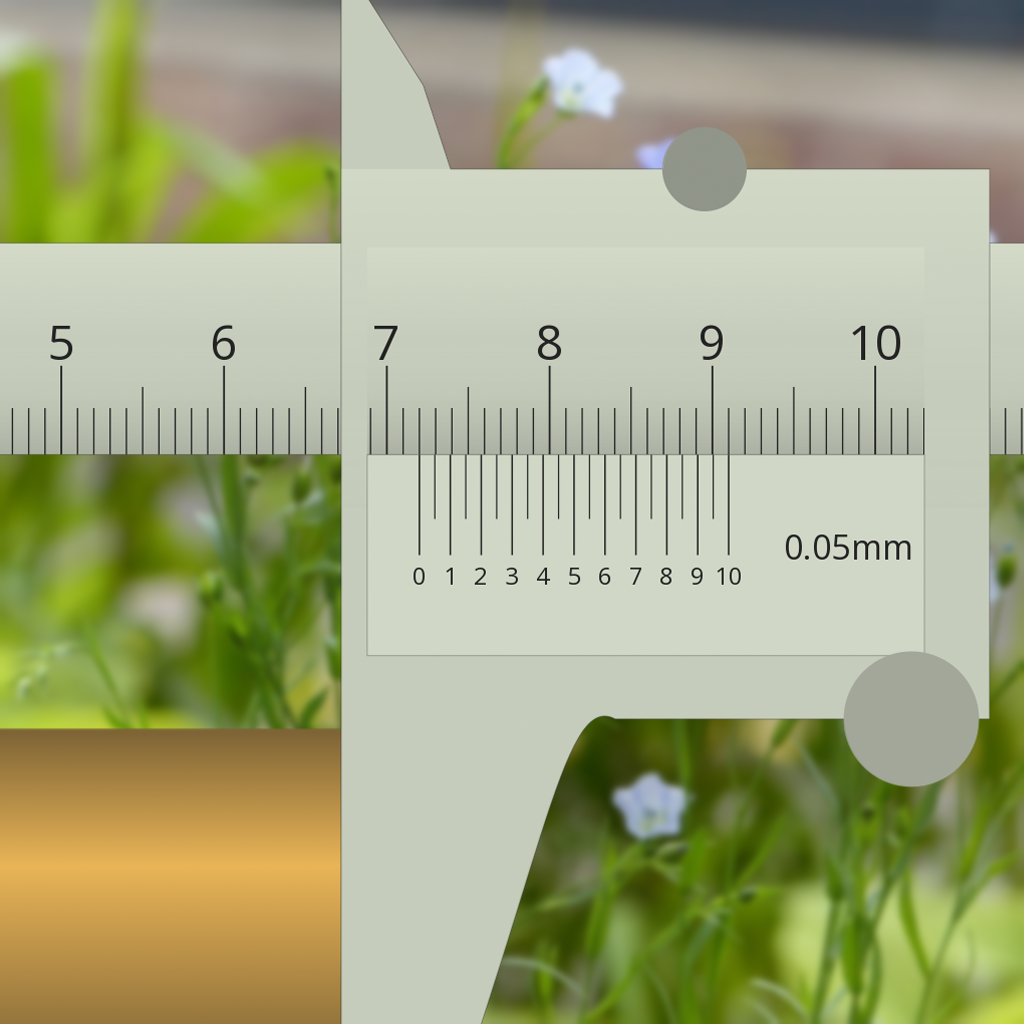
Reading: mm 72.0
